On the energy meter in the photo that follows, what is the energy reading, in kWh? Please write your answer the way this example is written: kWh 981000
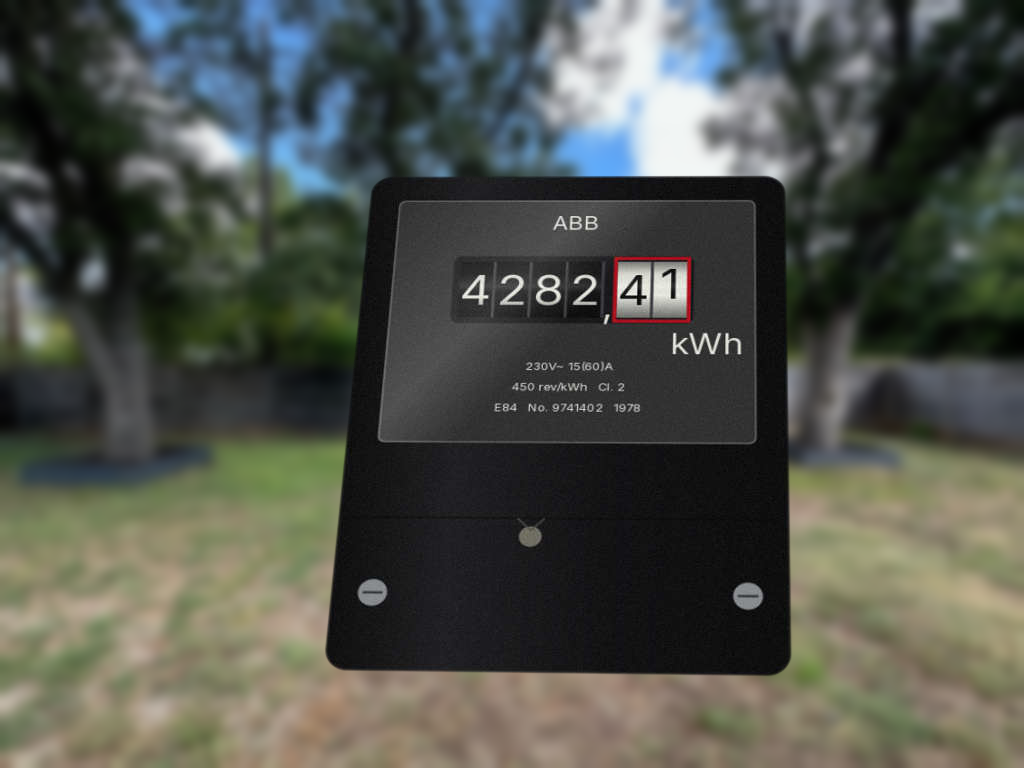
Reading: kWh 4282.41
